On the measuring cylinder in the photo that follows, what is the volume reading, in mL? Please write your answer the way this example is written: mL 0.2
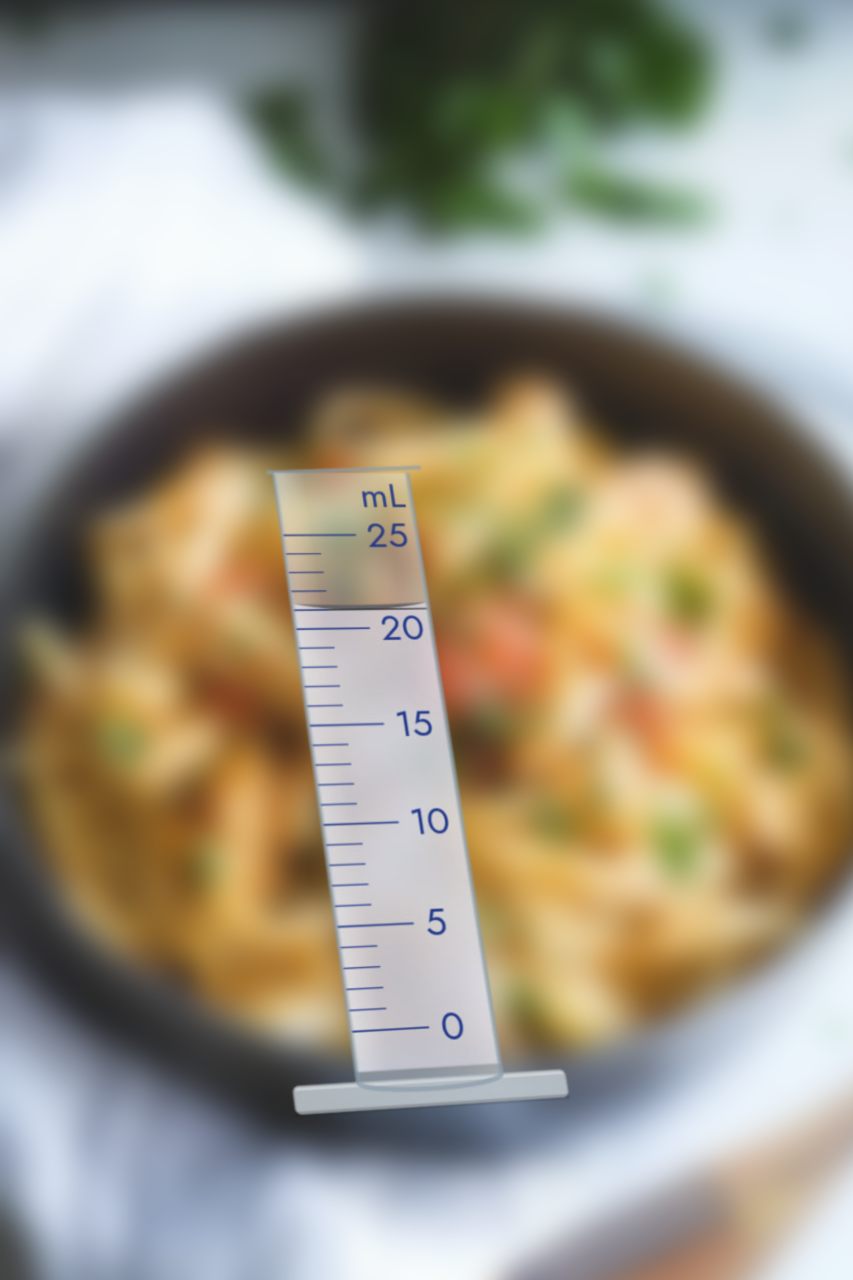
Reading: mL 21
